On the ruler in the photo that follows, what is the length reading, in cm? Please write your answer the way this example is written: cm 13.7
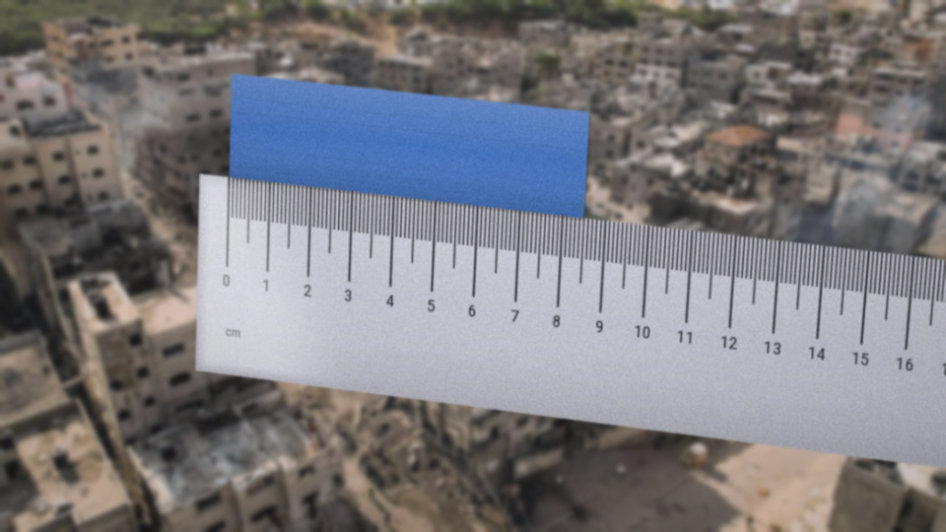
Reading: cm 8.5
